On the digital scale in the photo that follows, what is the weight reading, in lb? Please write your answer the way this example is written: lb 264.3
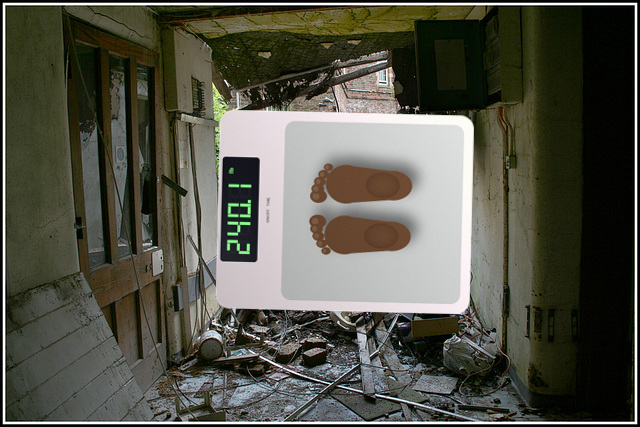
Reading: lb 240.1
